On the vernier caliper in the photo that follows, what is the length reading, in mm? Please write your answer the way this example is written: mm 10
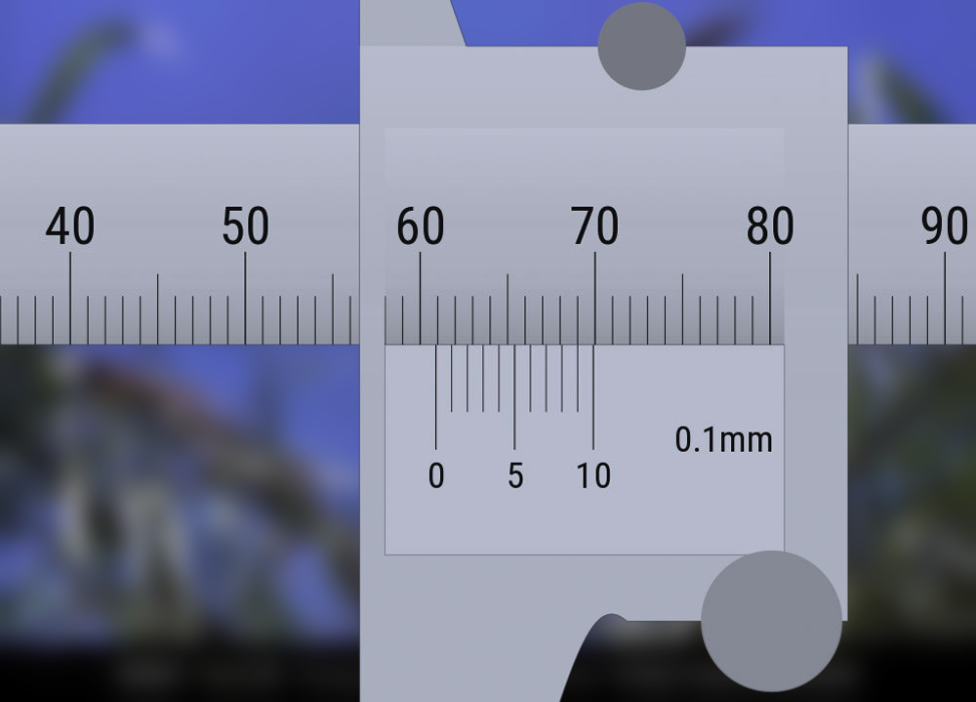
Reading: mm 60.9
